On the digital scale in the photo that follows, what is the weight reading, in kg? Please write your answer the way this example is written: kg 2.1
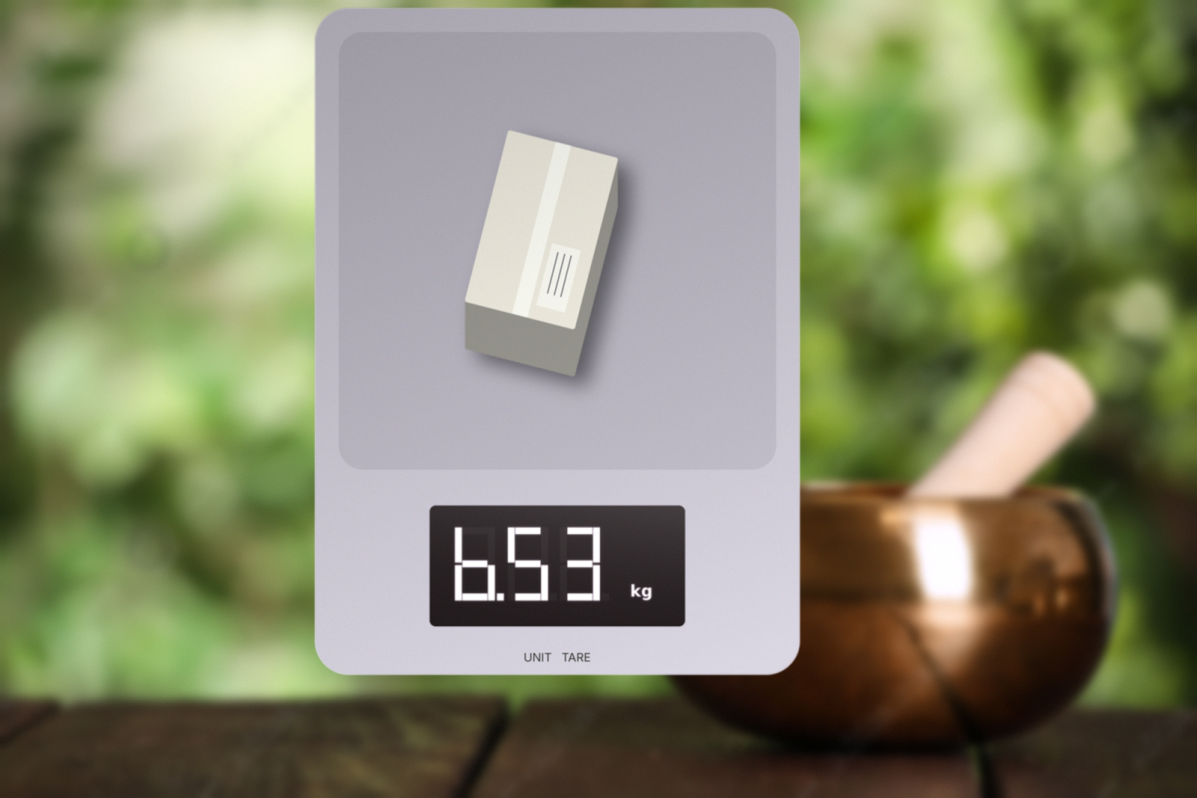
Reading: kg 6.53
